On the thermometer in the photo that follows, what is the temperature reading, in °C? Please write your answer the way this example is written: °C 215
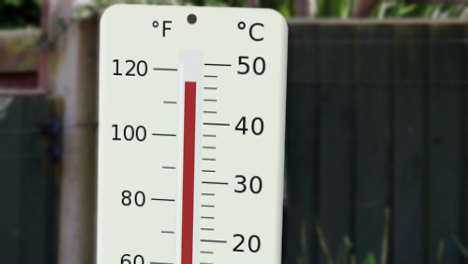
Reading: °C 47
